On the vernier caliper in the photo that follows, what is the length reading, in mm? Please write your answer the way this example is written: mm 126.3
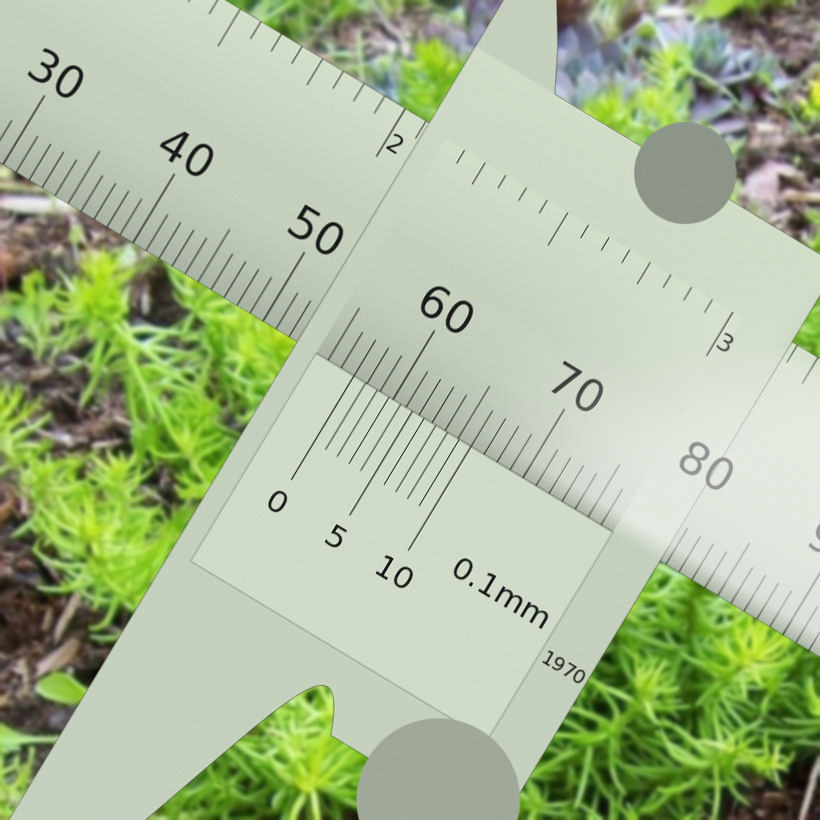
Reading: mm 57.0
